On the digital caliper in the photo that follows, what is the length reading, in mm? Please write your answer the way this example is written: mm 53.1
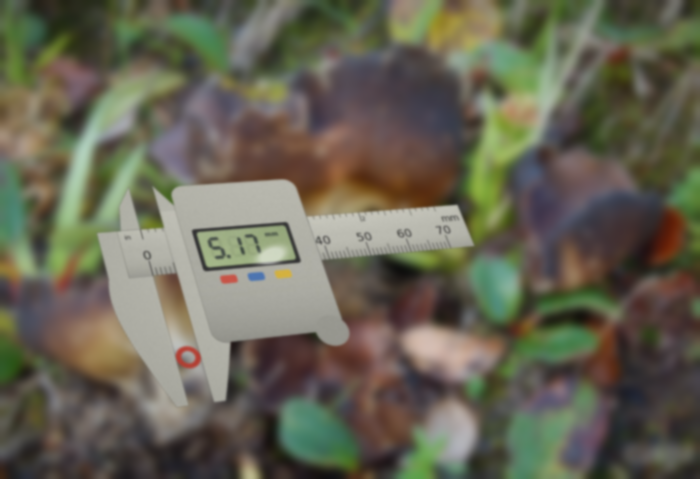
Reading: mm 5.17
